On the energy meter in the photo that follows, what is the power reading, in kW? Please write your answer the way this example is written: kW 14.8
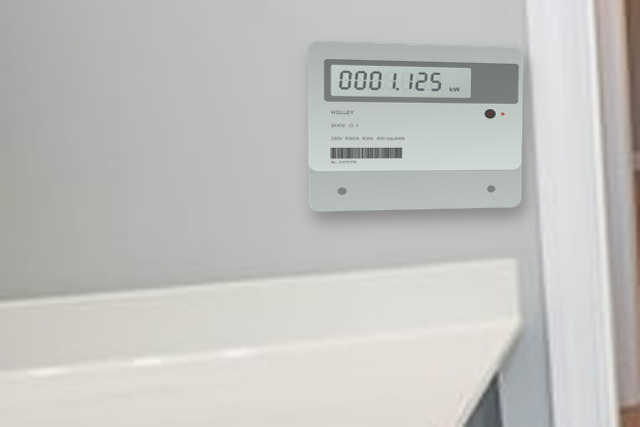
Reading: kW 1.125
